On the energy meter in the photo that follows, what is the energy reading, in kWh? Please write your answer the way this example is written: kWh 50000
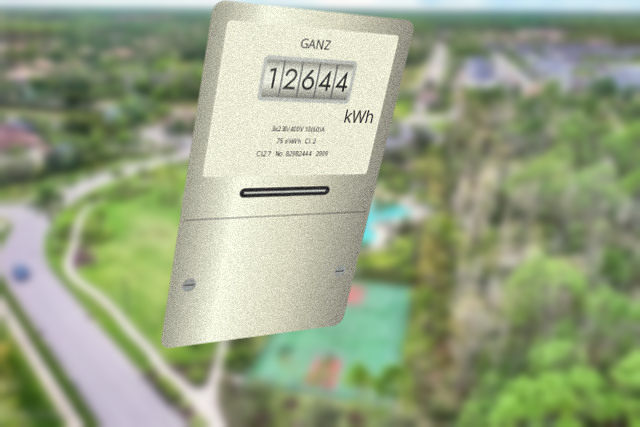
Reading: kWh 12644
